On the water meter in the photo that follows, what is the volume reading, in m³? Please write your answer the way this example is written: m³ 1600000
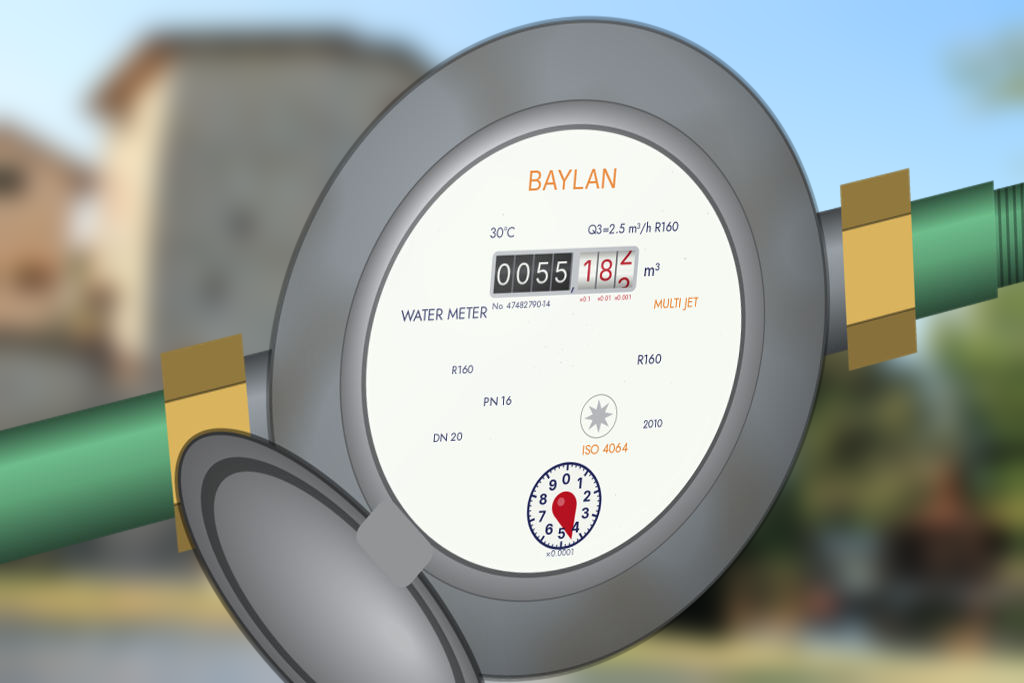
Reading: m³ 55.1824
